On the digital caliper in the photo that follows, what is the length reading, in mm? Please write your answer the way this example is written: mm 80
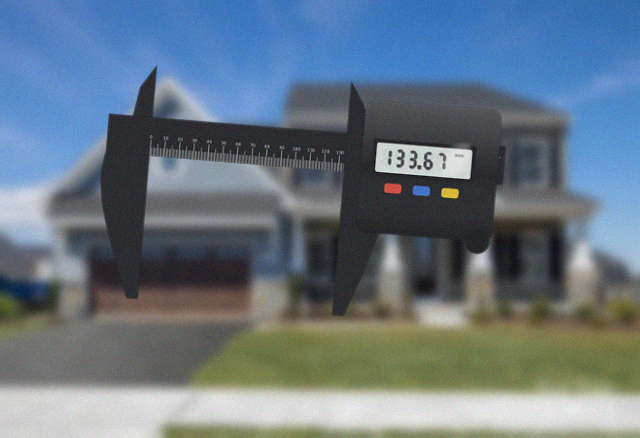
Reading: mm 133.67
